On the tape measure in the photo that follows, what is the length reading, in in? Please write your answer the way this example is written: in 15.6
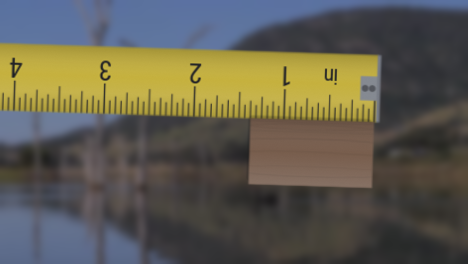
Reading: in 1.375
